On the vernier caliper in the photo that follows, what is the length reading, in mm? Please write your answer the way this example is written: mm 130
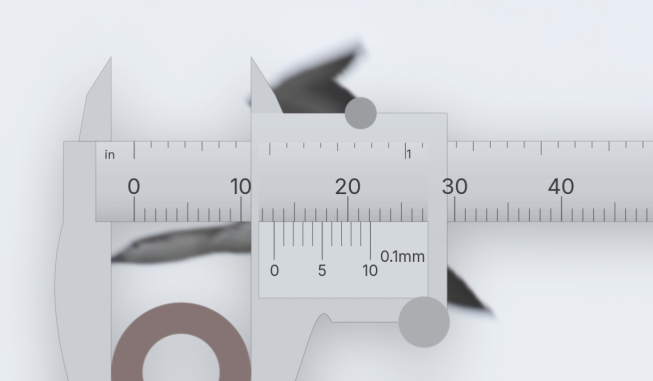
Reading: mm 13.1
